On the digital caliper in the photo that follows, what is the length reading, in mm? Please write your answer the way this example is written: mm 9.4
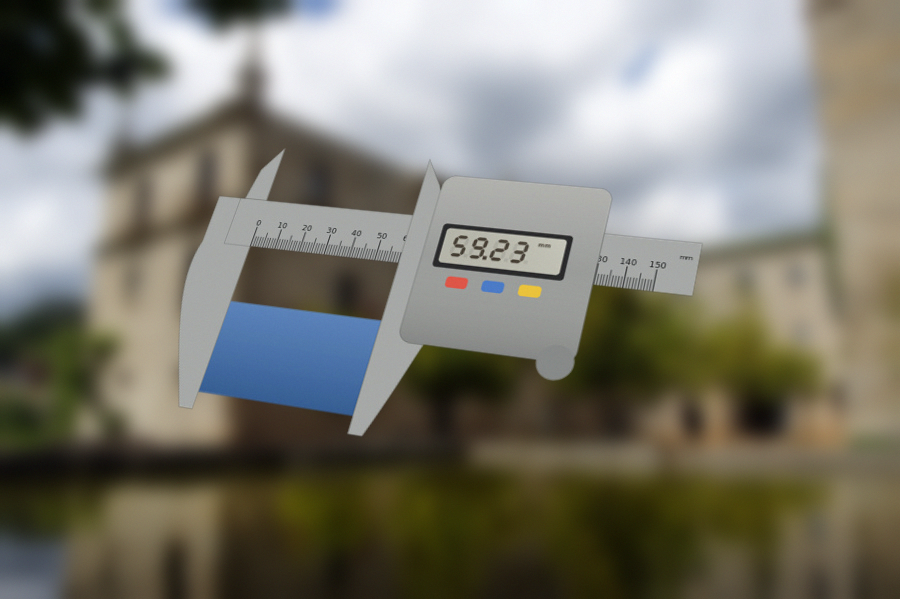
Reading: mm 59.23
